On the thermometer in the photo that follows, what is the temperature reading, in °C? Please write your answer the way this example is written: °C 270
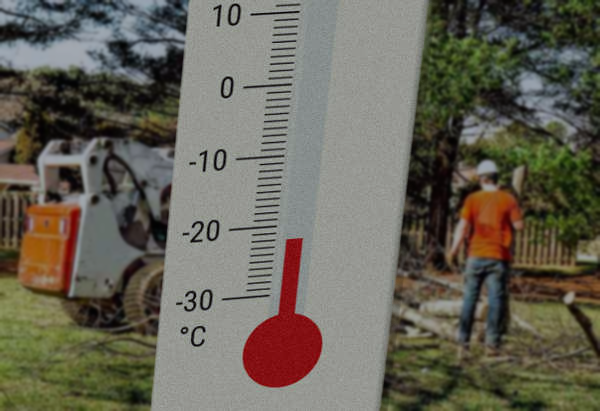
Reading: °C -22
